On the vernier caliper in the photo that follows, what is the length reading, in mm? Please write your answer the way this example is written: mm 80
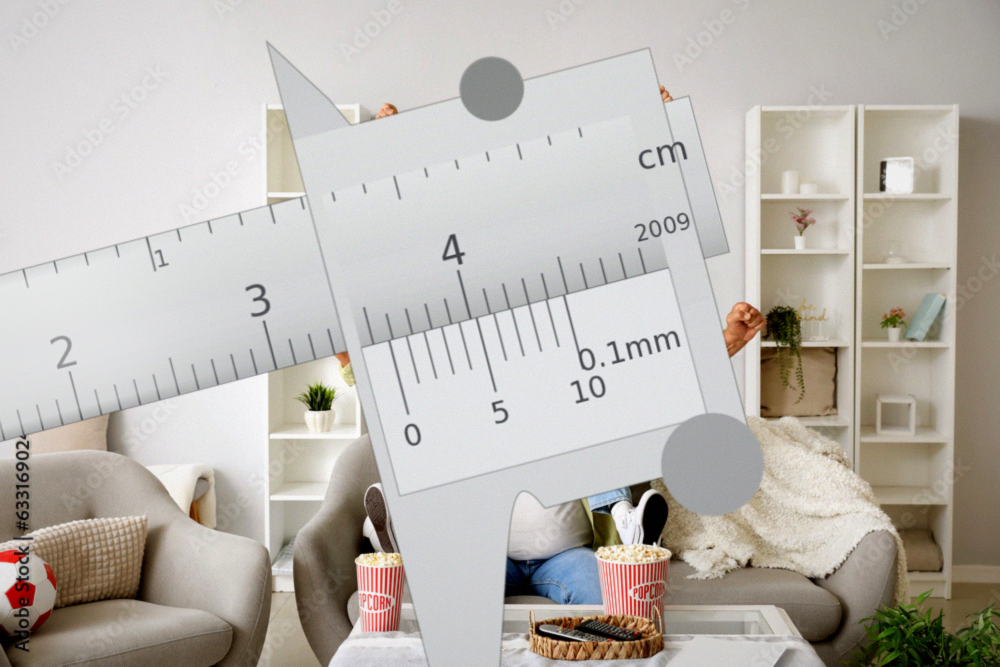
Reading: mm 35.8
